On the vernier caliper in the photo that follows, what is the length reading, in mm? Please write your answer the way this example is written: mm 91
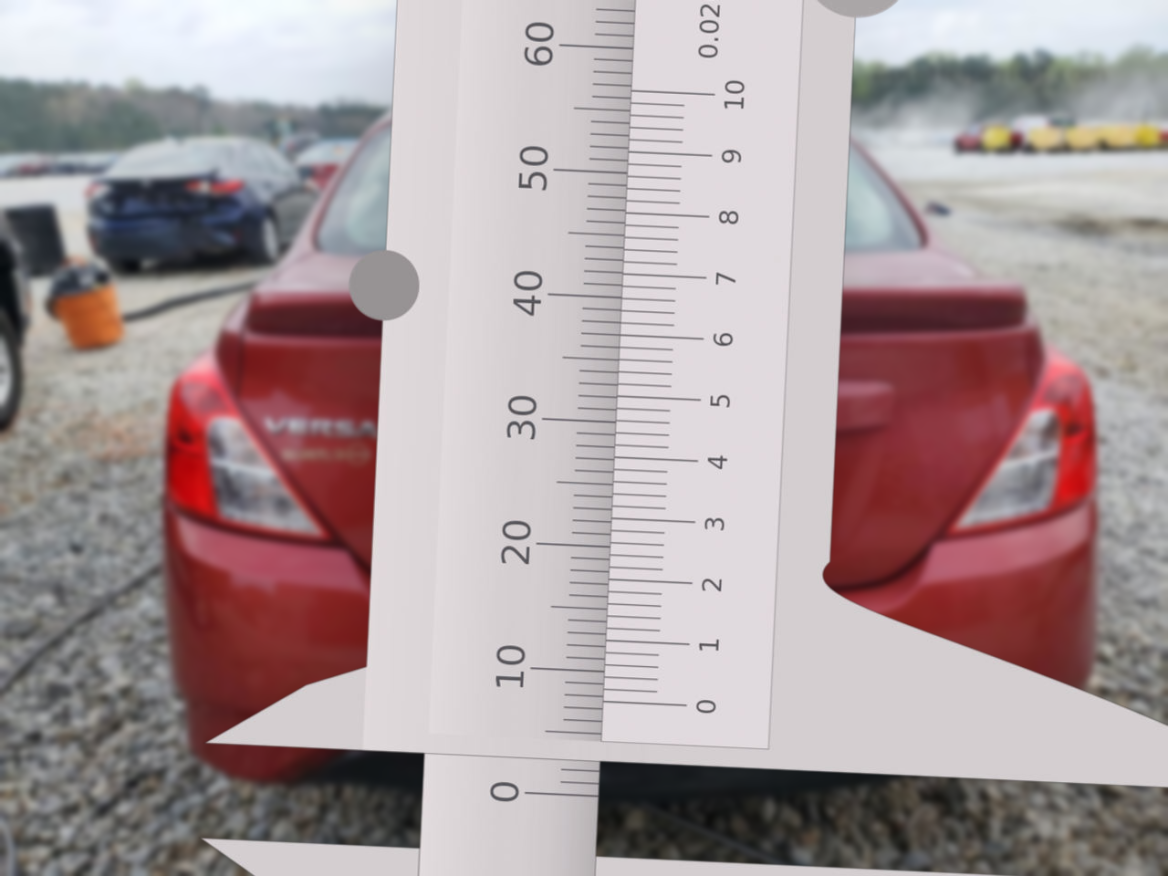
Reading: mm 7.6
